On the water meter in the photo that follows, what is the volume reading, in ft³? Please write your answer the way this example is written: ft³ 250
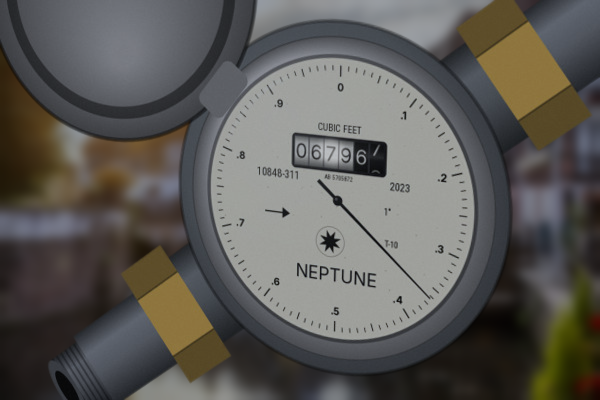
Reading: ft³ 67967.36
